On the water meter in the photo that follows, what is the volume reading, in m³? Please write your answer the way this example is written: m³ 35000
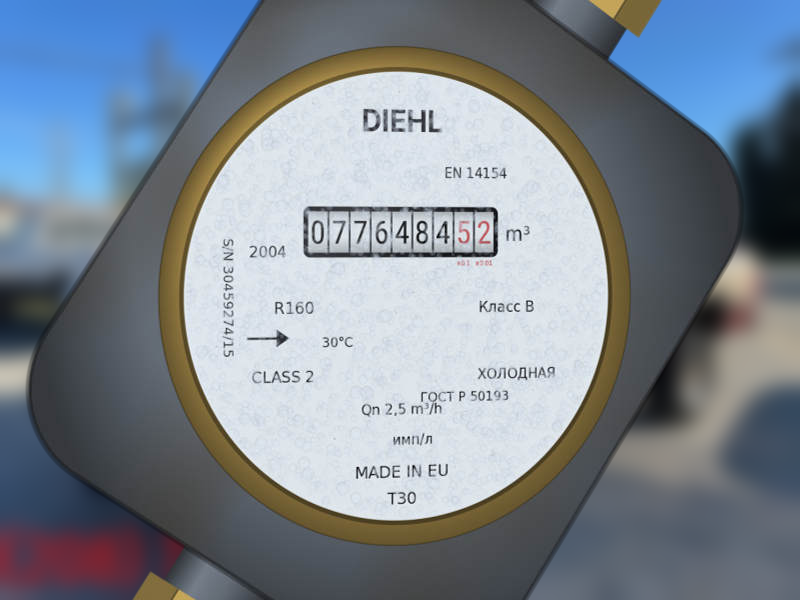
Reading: m³ 776484.52
